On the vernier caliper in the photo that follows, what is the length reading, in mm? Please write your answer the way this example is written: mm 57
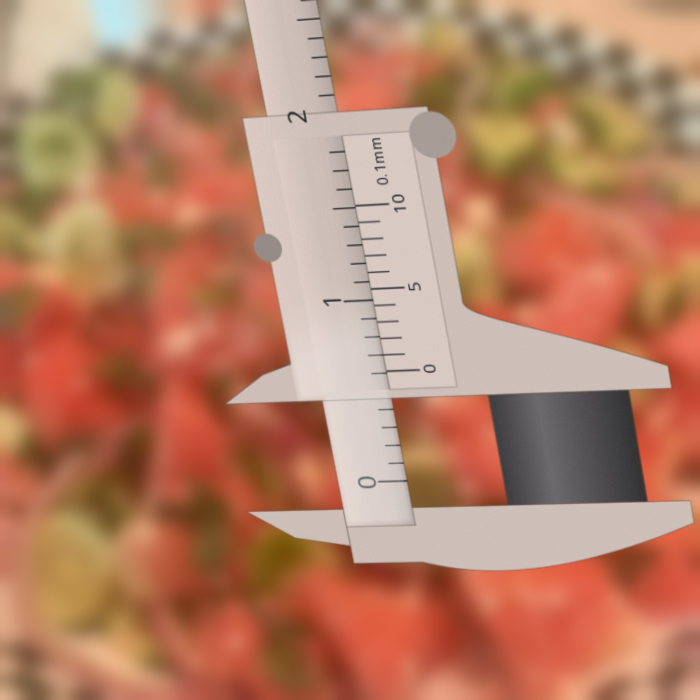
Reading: mm 6.1
